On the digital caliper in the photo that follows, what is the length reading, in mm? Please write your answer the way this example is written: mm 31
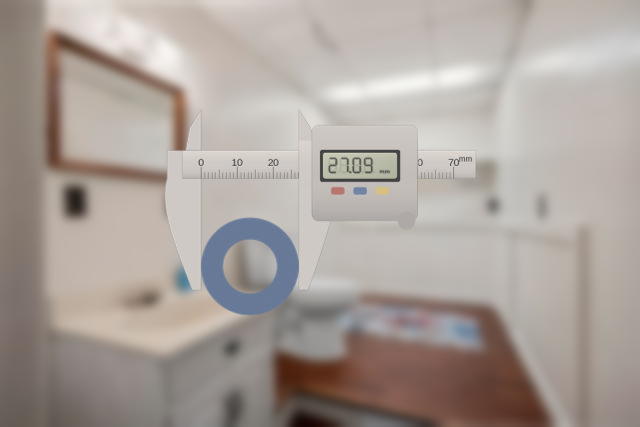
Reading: mm 27.09
